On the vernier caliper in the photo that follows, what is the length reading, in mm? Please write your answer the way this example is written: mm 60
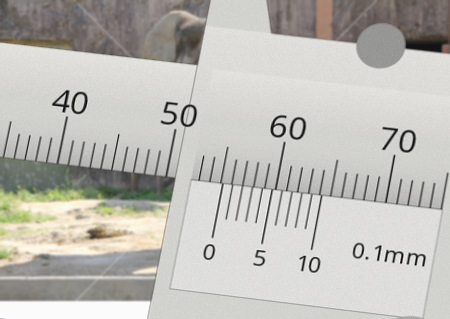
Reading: mm 55.2
